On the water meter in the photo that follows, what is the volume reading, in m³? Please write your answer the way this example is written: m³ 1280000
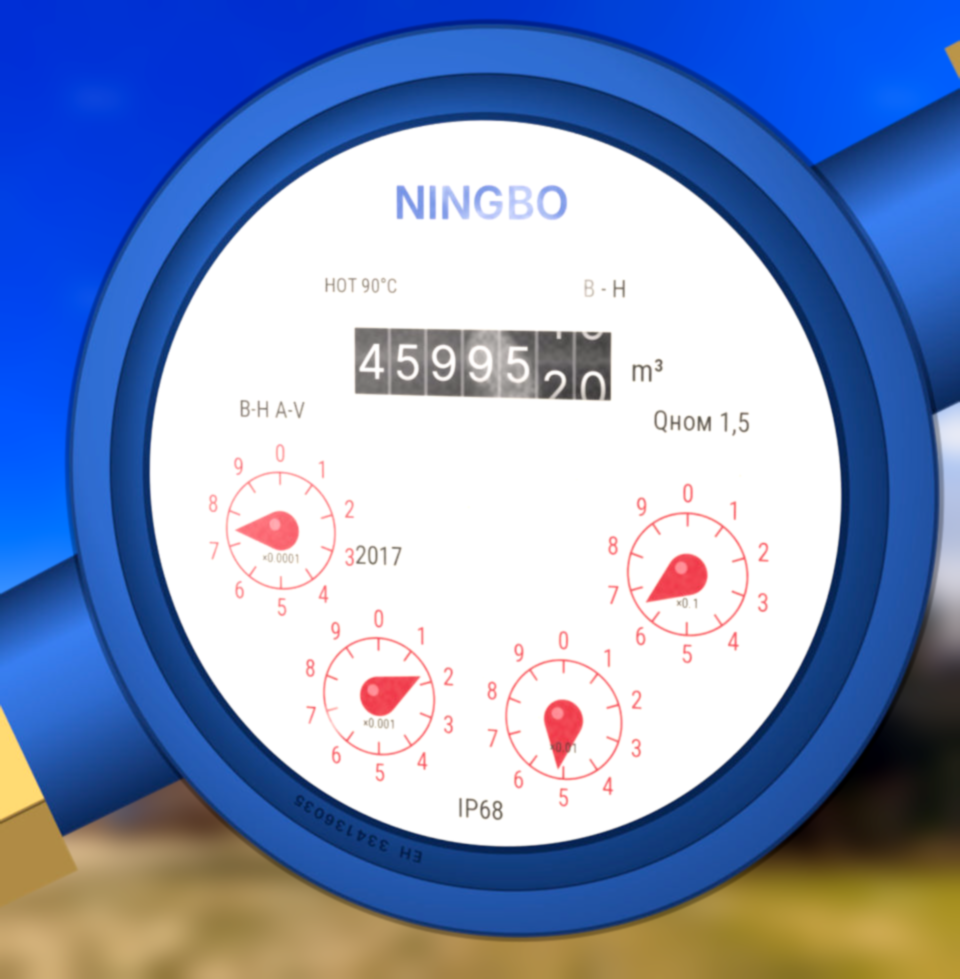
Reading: m³ 4599519.6517
